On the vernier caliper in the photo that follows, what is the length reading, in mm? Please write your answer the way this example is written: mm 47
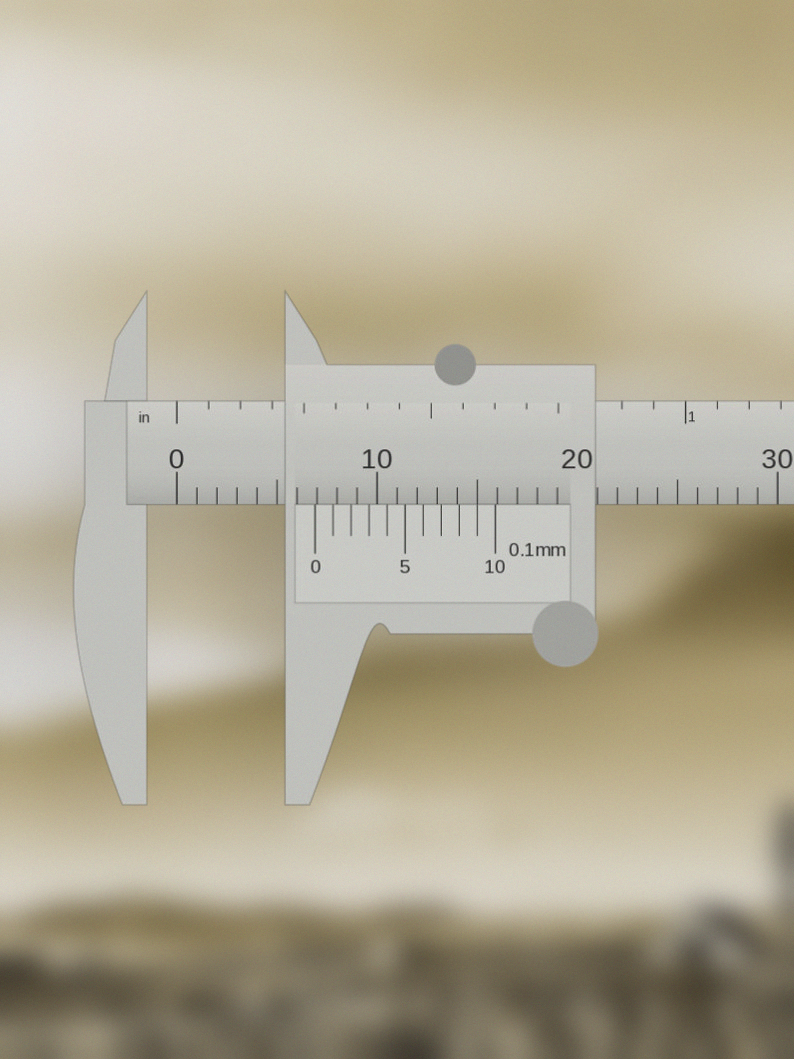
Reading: mm 6.9
